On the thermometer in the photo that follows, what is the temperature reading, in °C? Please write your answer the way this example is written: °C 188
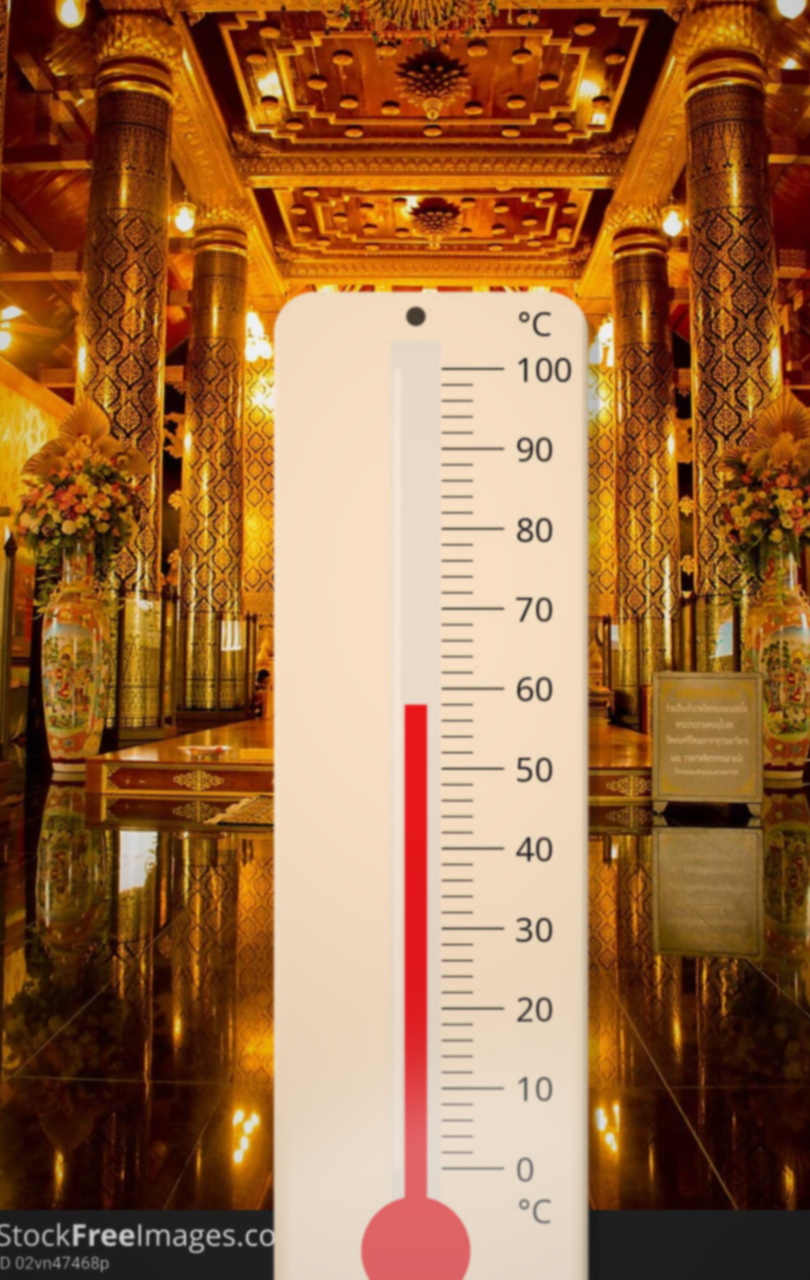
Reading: °C 58
